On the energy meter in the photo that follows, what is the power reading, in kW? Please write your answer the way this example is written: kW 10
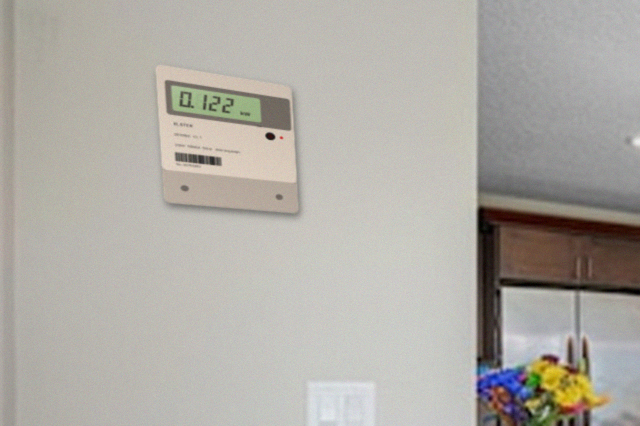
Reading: kW 0.122
